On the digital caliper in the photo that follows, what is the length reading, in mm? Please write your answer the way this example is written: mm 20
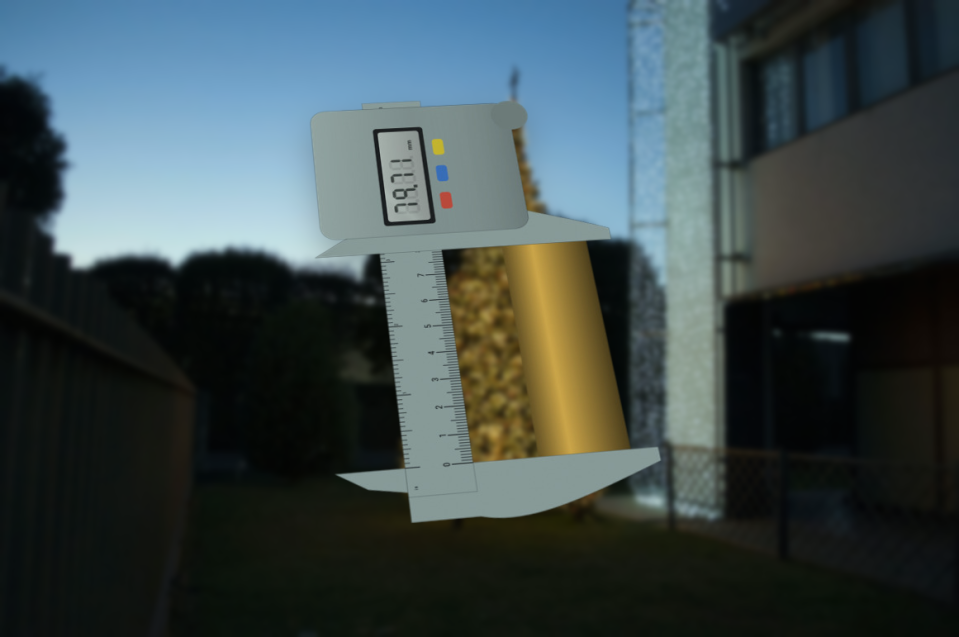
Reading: mm 79.71
